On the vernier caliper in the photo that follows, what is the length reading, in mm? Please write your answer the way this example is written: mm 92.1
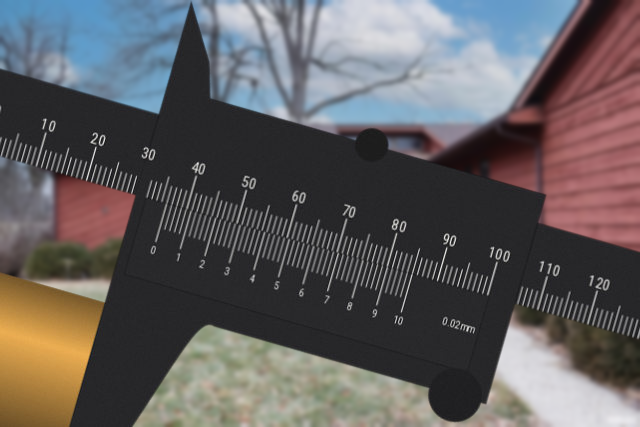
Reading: mm 36.0
